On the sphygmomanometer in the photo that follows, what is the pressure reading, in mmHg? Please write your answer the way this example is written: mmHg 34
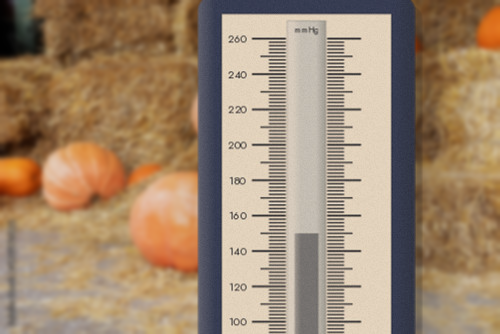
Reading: mmHg 150
